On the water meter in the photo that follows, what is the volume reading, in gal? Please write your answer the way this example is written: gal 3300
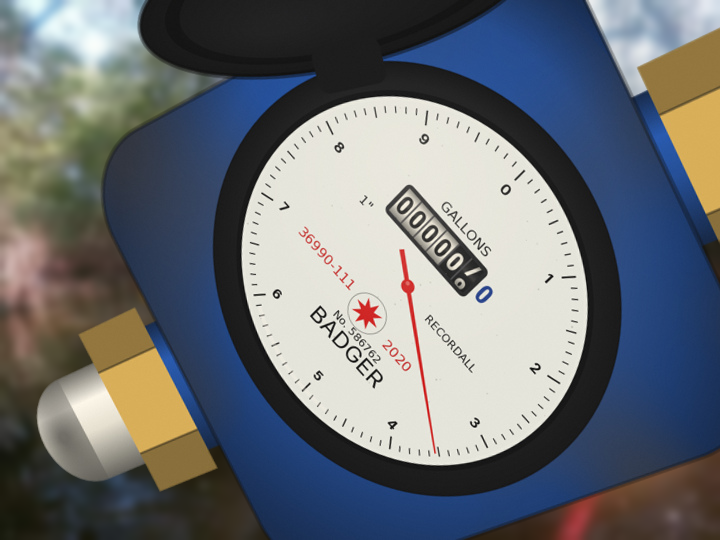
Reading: gal 73.5
